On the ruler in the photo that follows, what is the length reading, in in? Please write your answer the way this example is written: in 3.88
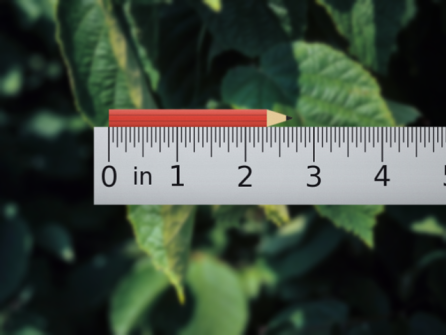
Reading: in 2.6875
